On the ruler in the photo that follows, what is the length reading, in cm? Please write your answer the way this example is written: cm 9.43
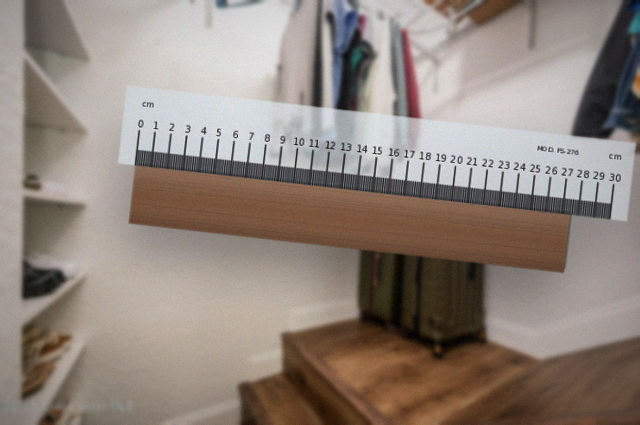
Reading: cm 27.5
